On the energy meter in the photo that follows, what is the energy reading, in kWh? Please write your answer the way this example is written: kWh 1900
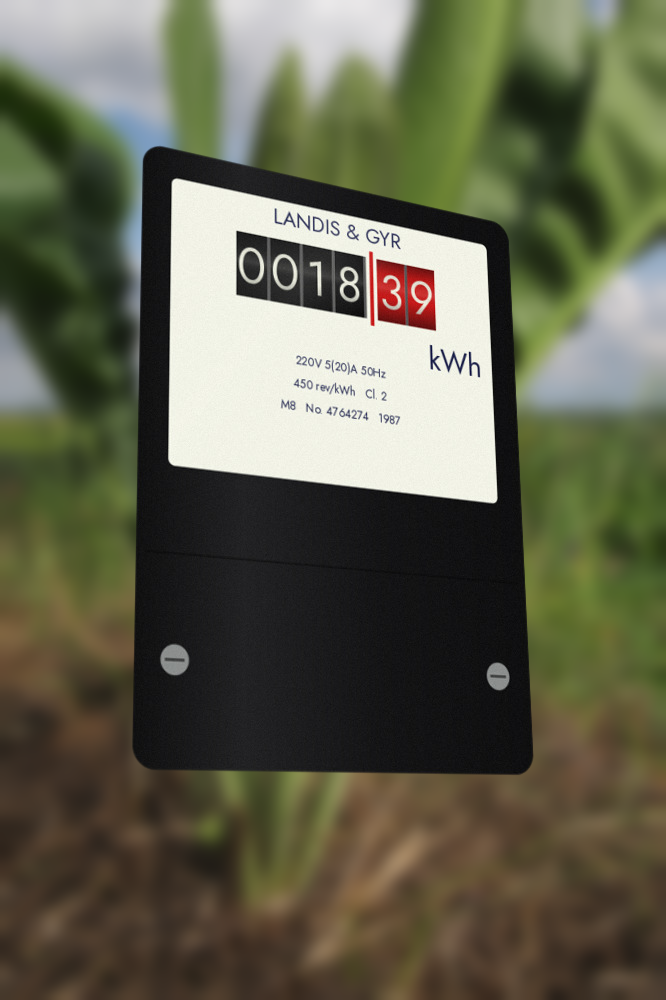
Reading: kWh 18.39
